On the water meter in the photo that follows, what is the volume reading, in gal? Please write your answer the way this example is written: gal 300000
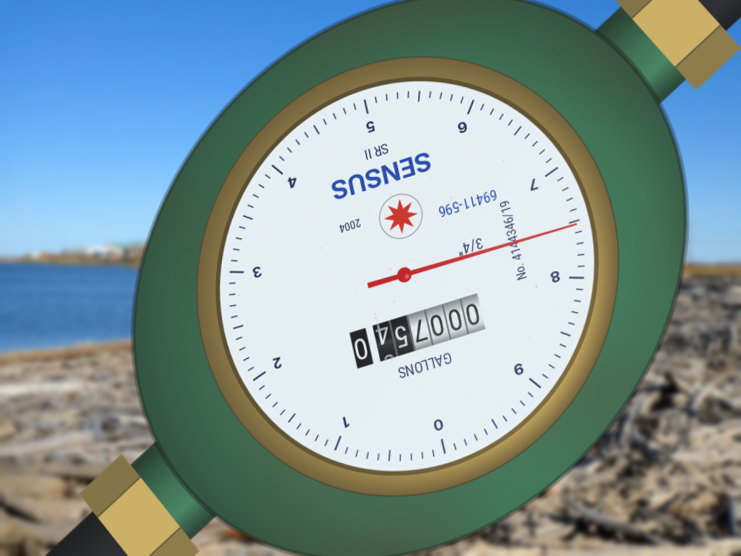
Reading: gal 7537.5
